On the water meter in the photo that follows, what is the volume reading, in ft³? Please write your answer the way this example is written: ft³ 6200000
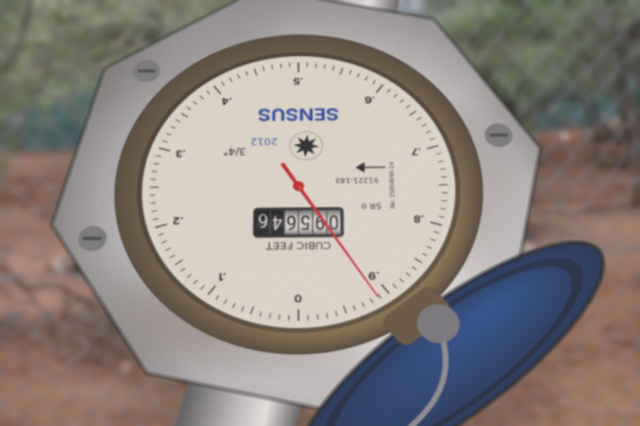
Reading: ft³ 95645.91
